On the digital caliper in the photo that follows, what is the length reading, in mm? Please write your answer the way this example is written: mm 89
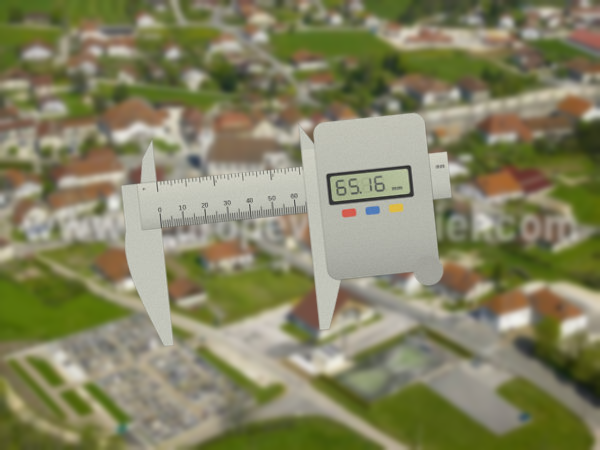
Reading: mm 65.16
